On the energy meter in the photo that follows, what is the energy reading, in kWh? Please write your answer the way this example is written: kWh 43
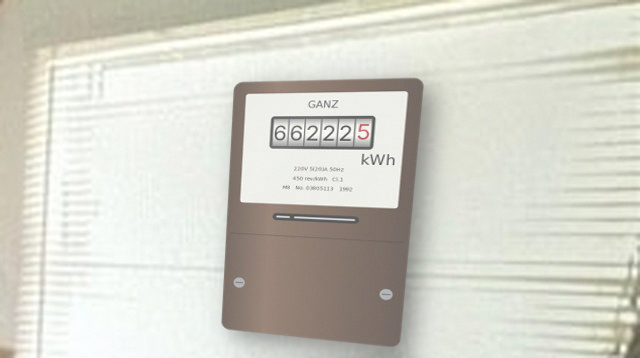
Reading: kWh 66222.5
